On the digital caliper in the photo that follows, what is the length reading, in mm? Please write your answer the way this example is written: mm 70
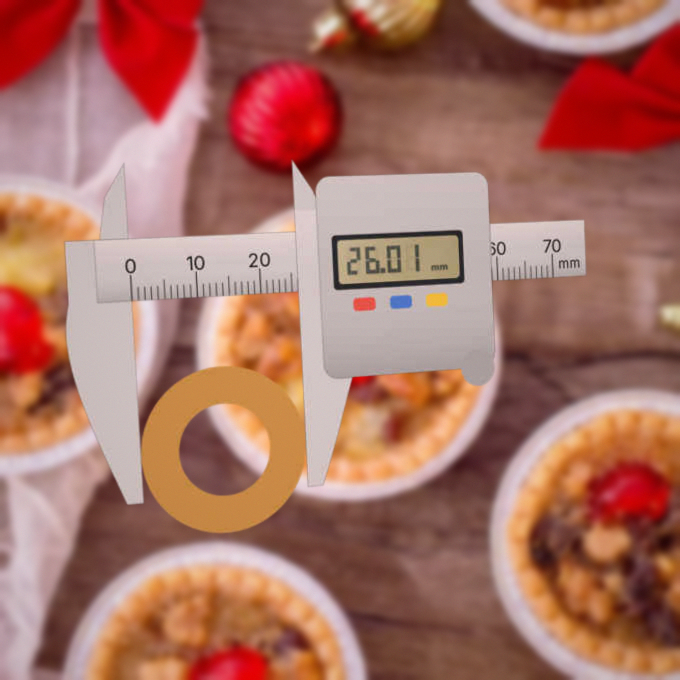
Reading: mm 26.01
